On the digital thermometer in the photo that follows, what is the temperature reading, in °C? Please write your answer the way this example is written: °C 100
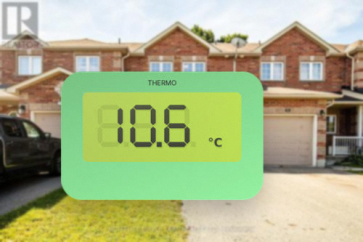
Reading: °C 10.6
